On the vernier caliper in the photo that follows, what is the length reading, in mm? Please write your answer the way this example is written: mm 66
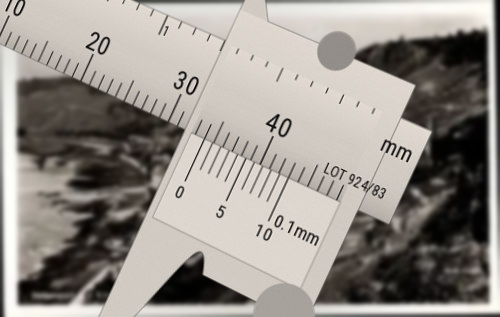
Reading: mm 34.0
